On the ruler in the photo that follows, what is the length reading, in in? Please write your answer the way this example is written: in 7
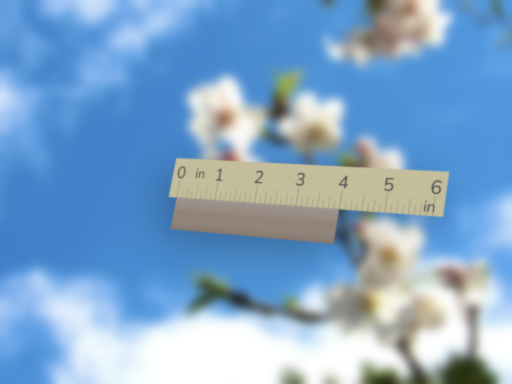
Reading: in 4
